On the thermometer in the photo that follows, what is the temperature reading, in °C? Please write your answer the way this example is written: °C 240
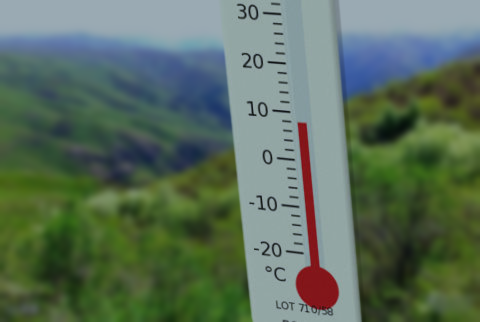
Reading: °C 8
